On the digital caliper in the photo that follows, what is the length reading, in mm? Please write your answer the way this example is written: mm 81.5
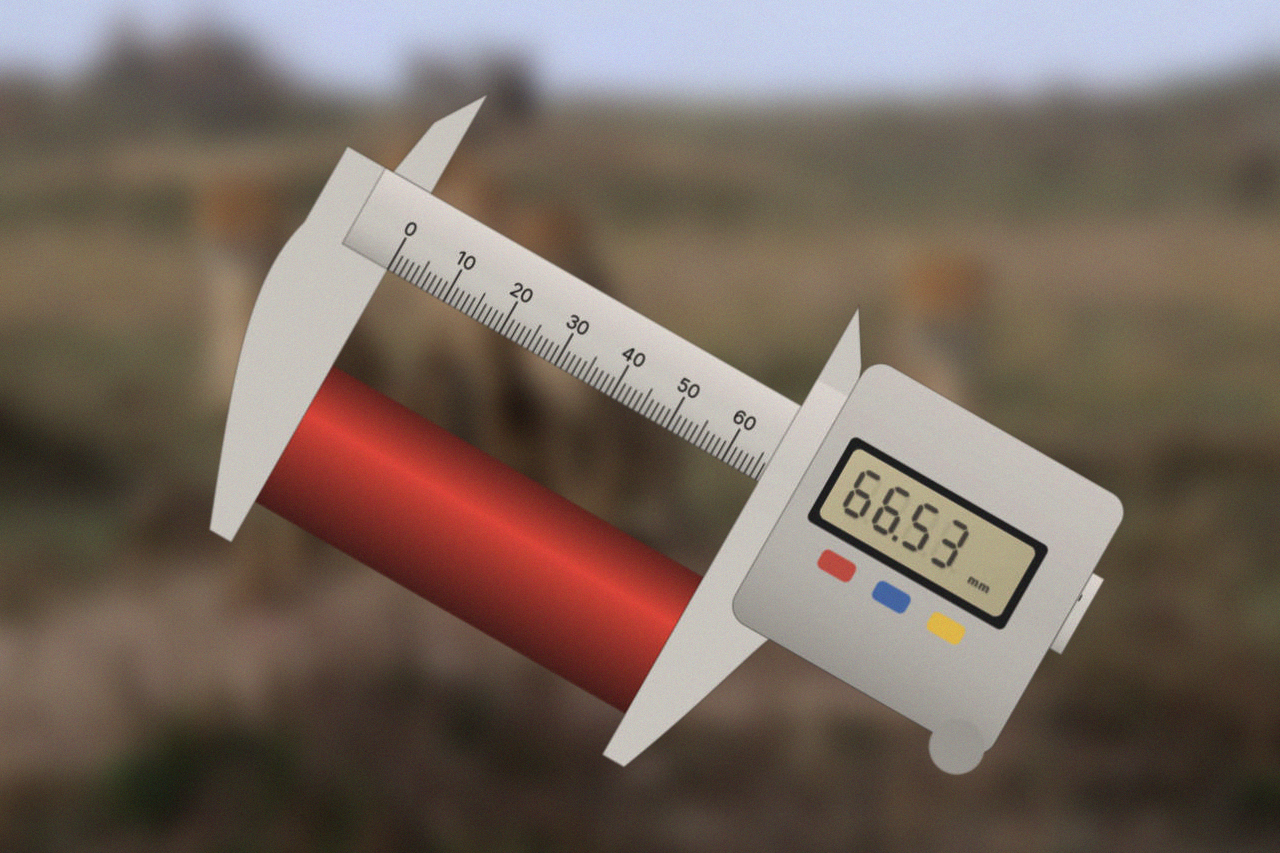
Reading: mm 66.53
